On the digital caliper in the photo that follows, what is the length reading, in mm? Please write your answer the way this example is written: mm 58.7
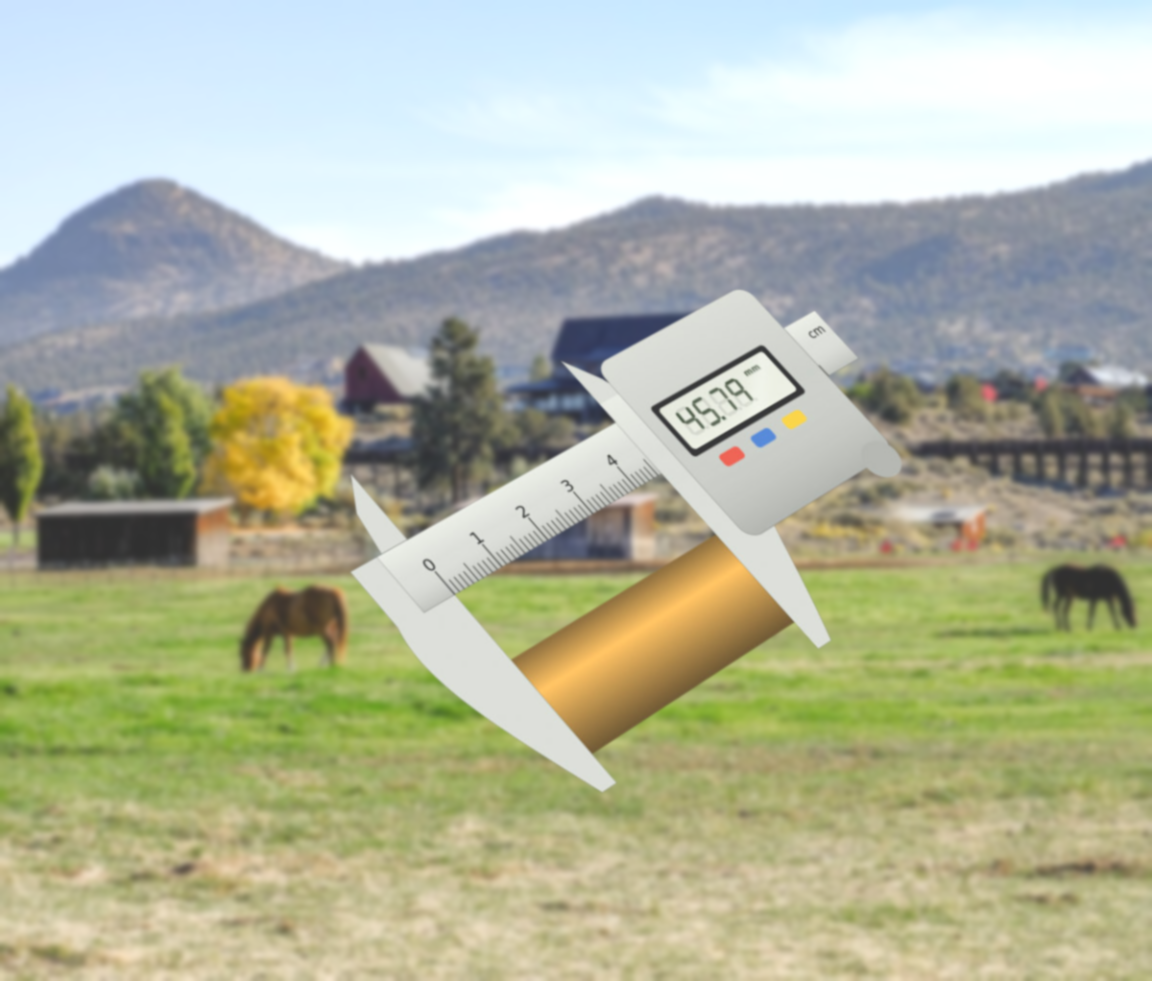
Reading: mm 45.79
